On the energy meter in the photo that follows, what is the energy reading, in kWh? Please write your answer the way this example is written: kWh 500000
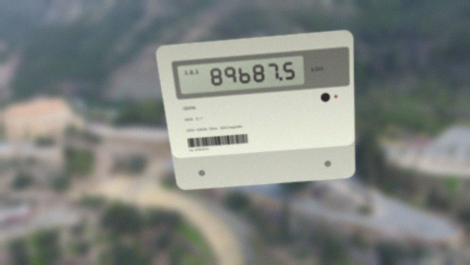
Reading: kWh 89687.5
